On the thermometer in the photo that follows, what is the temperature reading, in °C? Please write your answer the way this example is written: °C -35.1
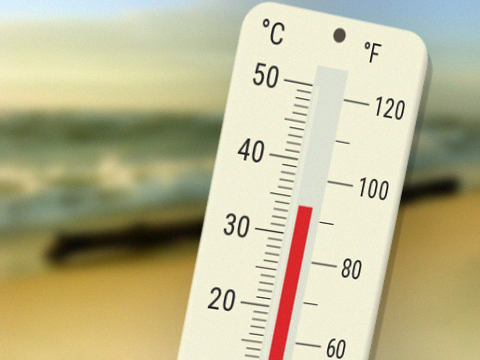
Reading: °C 34
